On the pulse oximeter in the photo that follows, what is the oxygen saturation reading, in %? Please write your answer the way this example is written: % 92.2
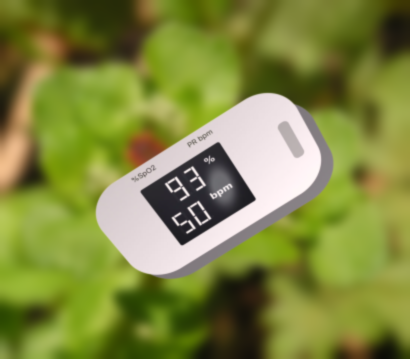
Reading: % 93
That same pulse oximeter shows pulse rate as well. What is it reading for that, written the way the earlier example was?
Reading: bpm 50
